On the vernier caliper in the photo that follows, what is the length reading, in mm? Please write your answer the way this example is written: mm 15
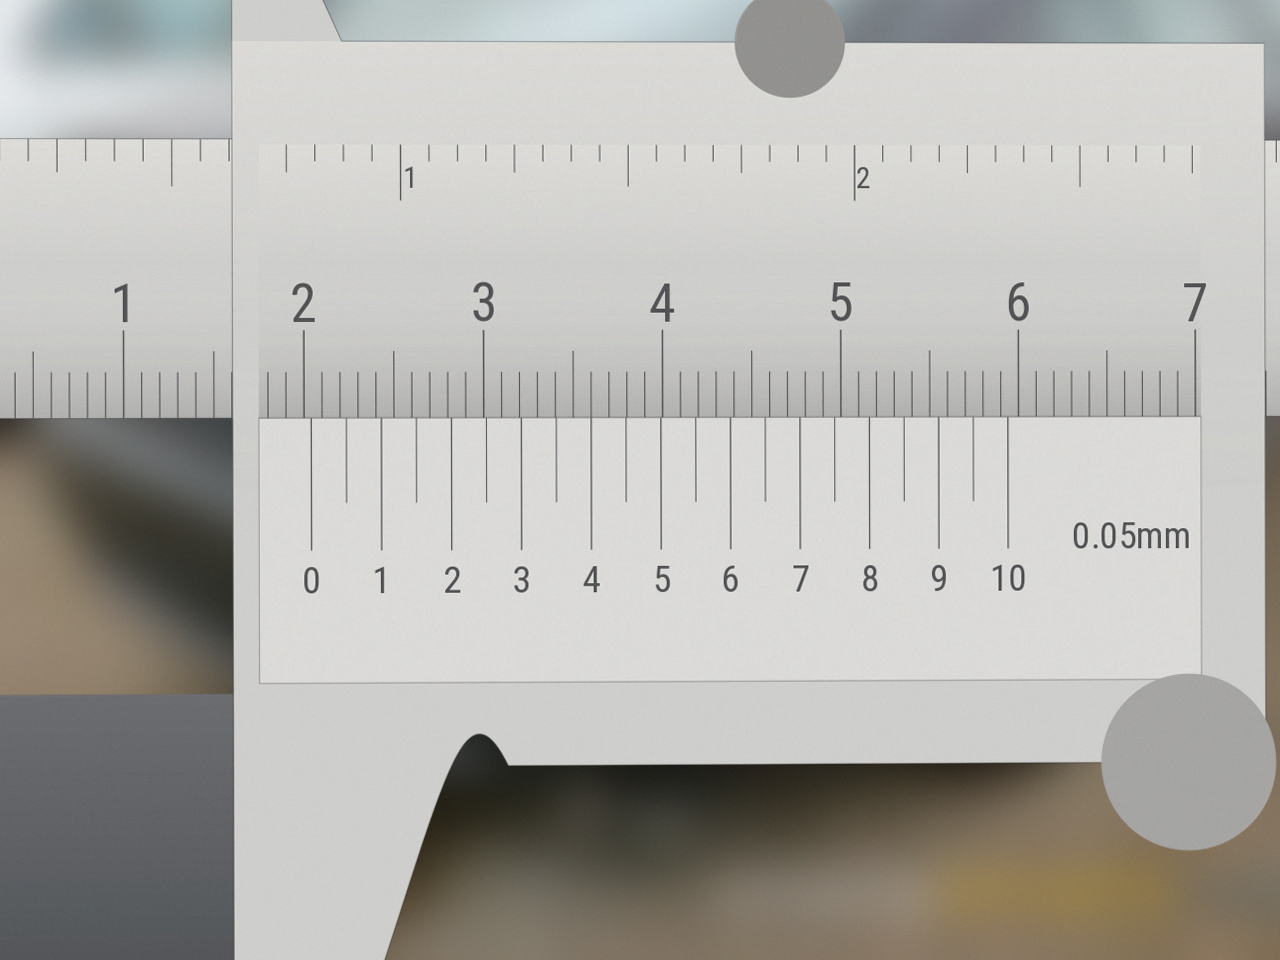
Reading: mm 20.4
